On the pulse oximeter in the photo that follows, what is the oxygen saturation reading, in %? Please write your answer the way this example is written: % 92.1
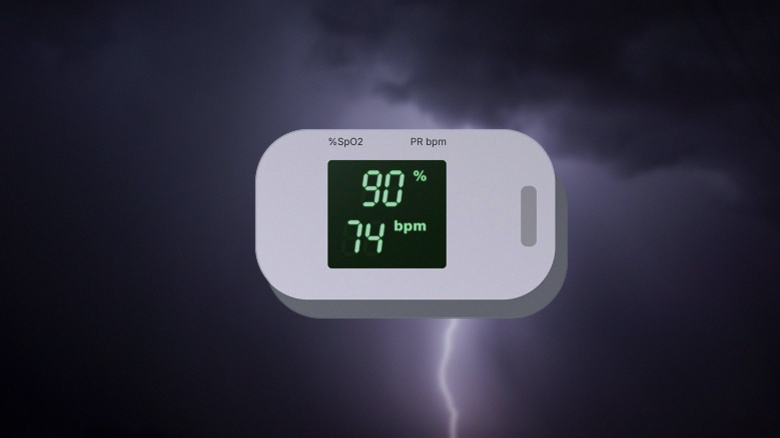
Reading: % 90
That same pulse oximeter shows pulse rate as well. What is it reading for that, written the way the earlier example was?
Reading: bpm 74
